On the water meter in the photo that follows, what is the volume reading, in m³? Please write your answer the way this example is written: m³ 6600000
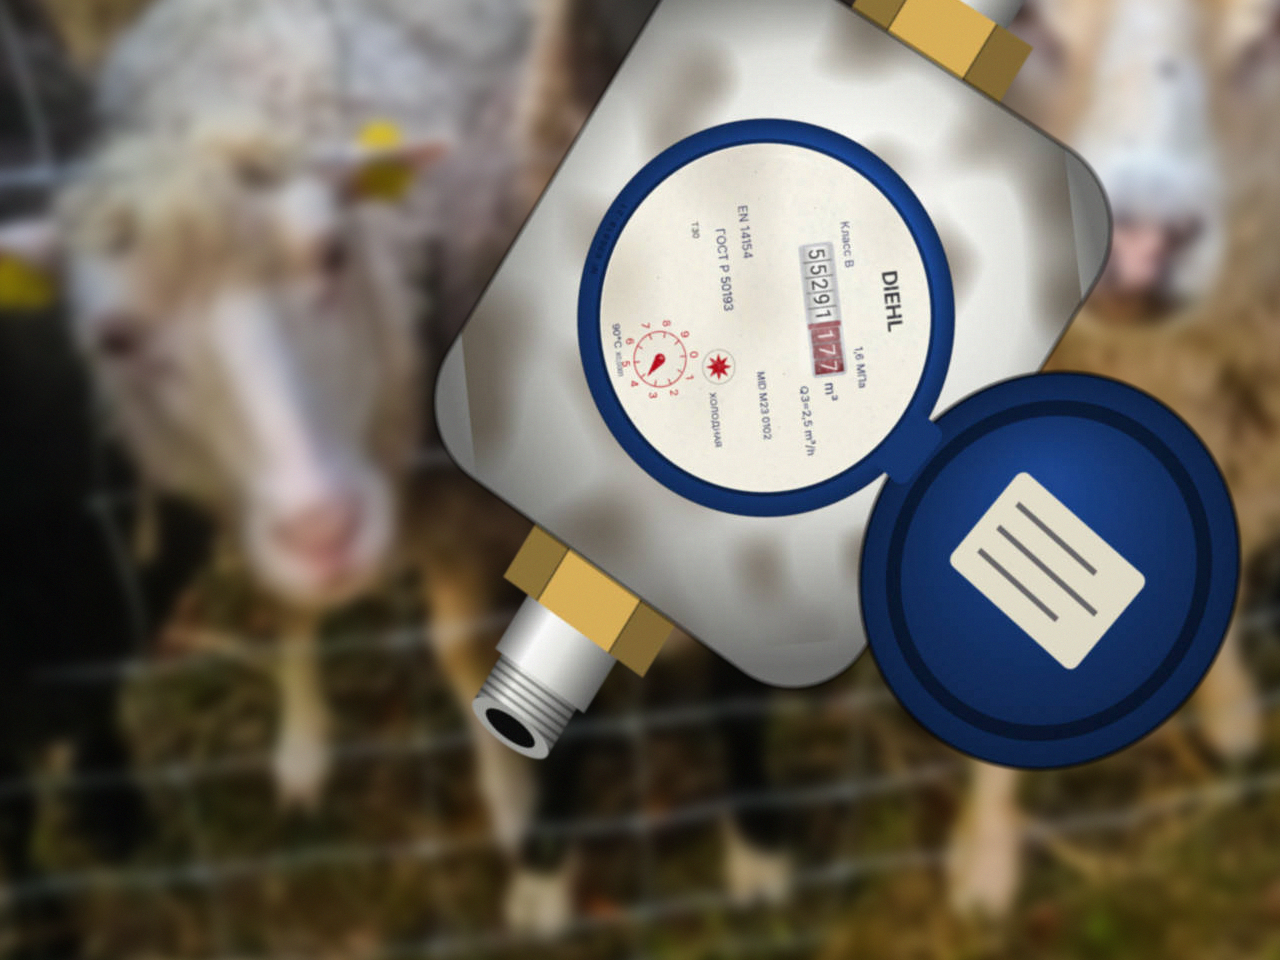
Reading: m³ 55291.1773
